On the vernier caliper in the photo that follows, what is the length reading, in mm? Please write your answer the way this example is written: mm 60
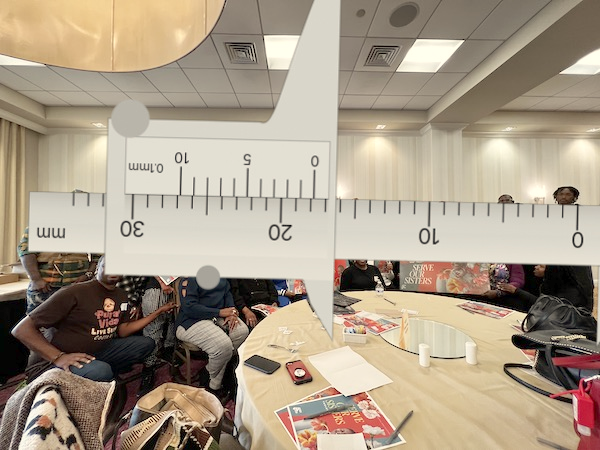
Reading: mm 17.8
